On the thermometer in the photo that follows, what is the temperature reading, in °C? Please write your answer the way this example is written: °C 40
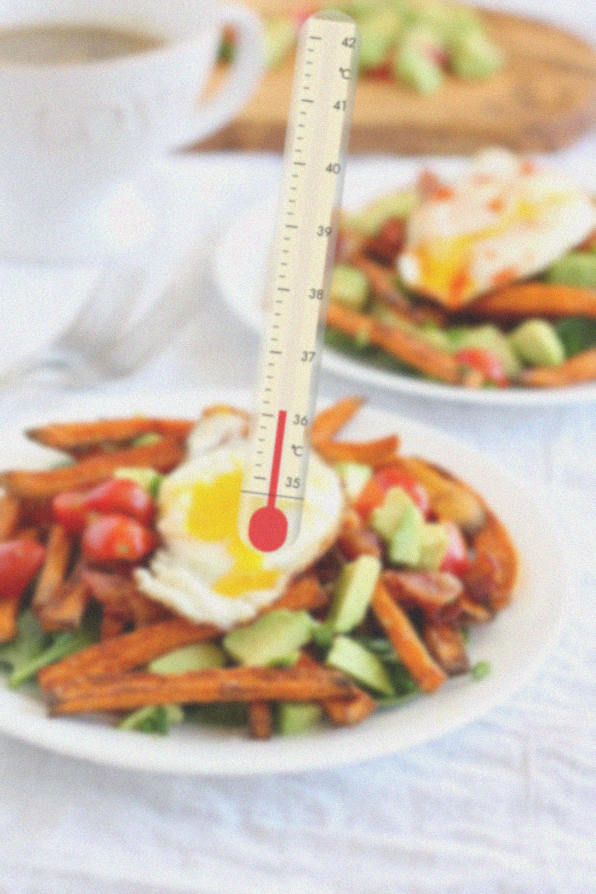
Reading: °C 36.1
